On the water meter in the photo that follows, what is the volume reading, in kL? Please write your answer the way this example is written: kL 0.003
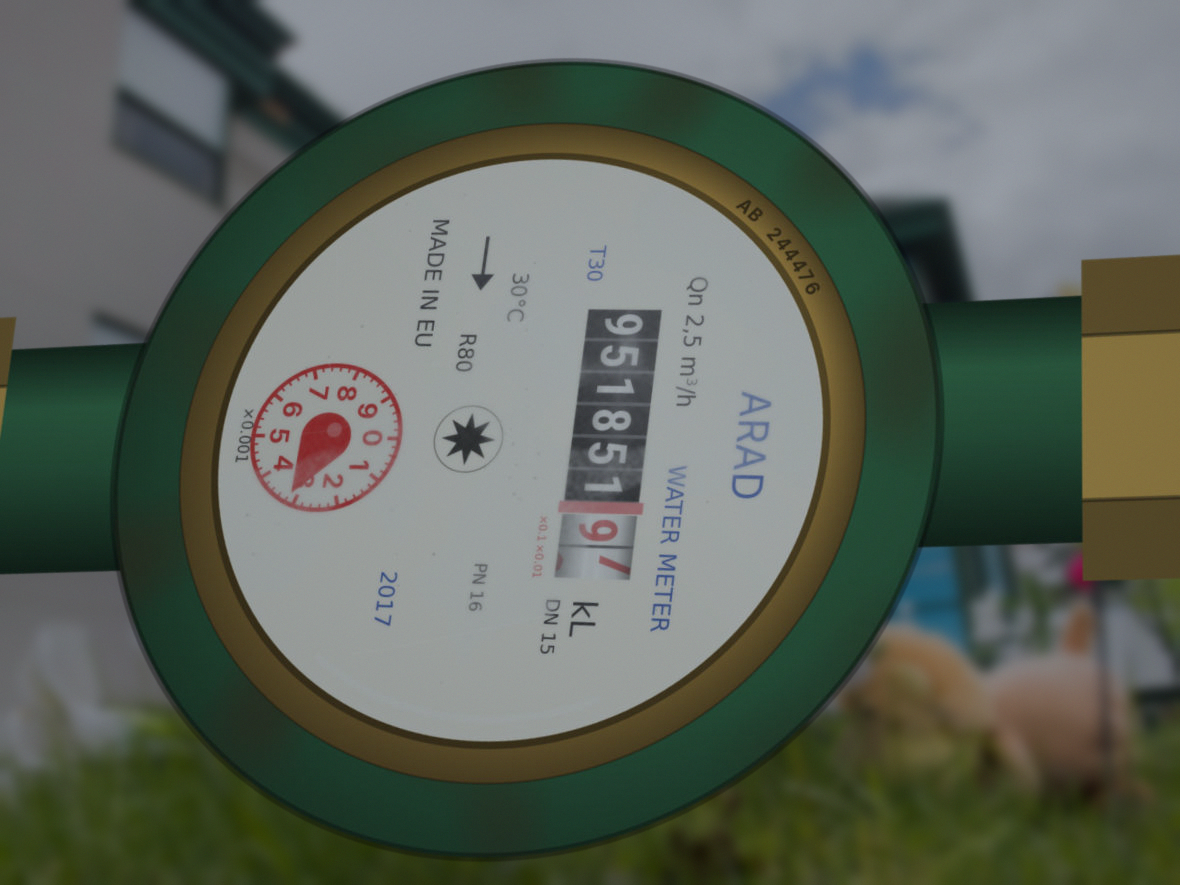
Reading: kL 951851.973
